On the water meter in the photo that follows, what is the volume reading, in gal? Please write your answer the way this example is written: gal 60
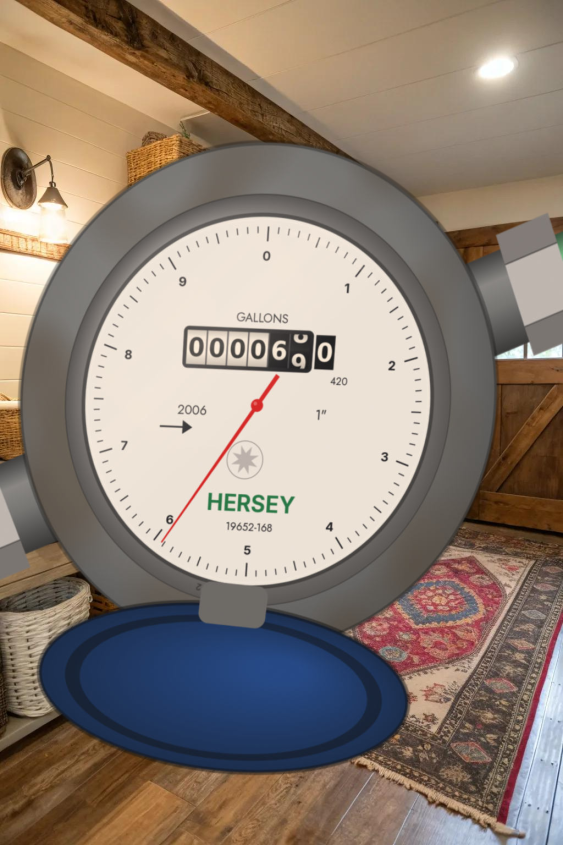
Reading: gal 685.9
